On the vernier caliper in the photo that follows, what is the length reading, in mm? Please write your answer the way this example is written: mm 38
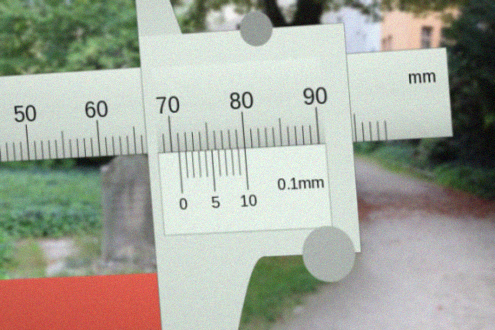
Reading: mm 71.0
